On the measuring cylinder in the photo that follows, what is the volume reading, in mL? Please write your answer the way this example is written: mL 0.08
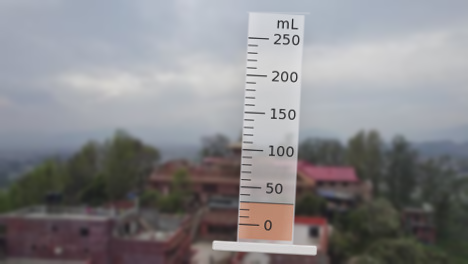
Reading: mL 30
